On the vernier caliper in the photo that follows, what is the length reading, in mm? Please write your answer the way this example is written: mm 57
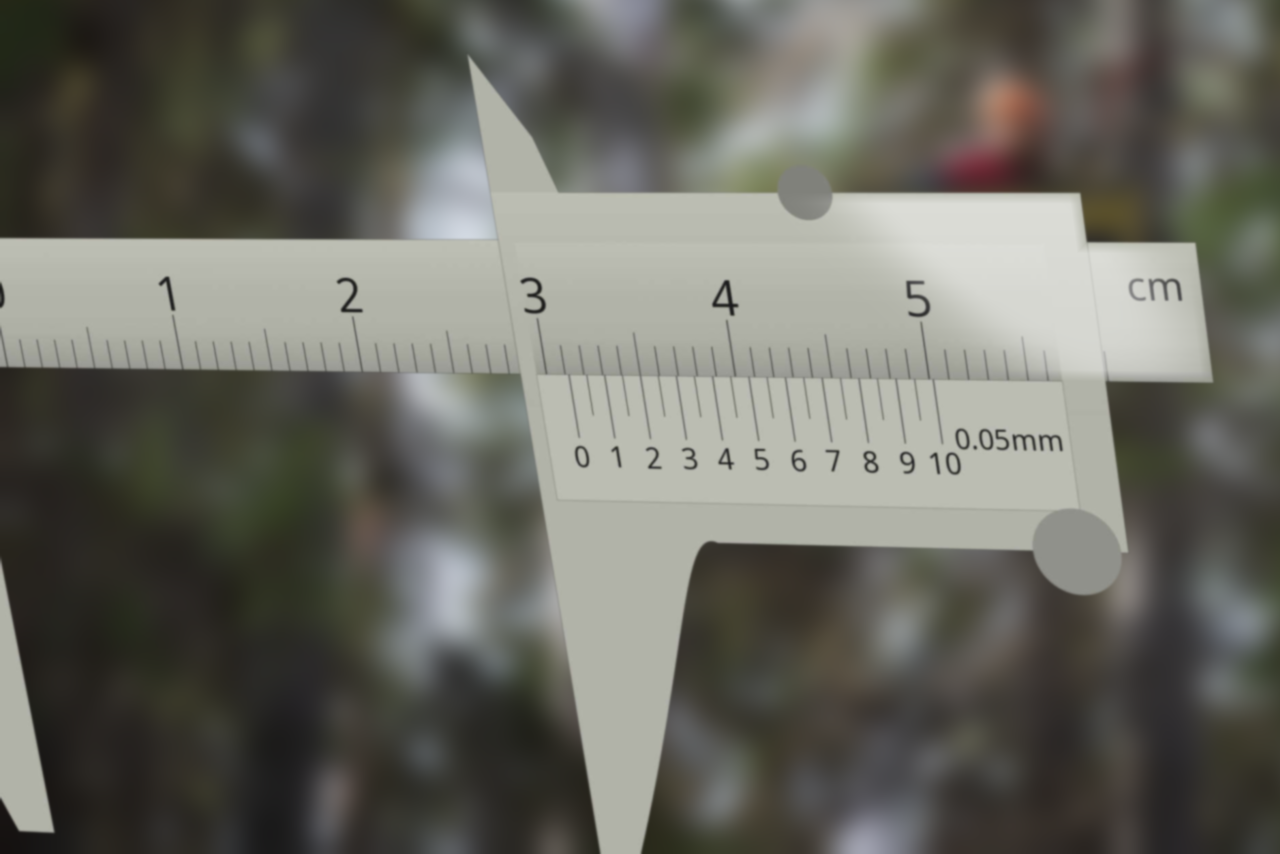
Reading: mm 31.2
